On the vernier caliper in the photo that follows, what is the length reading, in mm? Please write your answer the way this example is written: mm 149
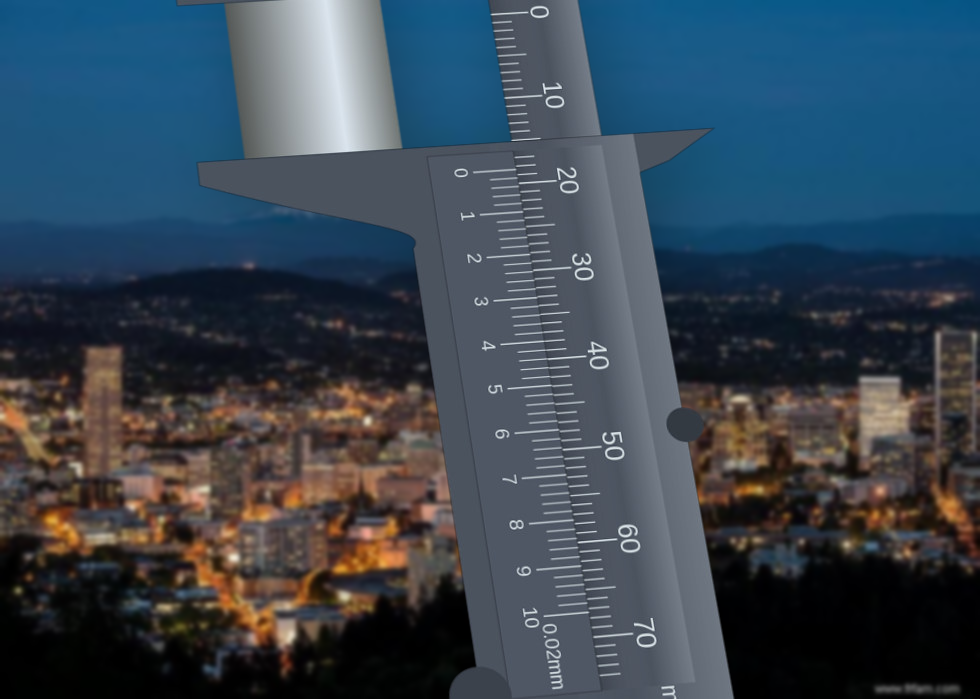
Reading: mm 18.4
